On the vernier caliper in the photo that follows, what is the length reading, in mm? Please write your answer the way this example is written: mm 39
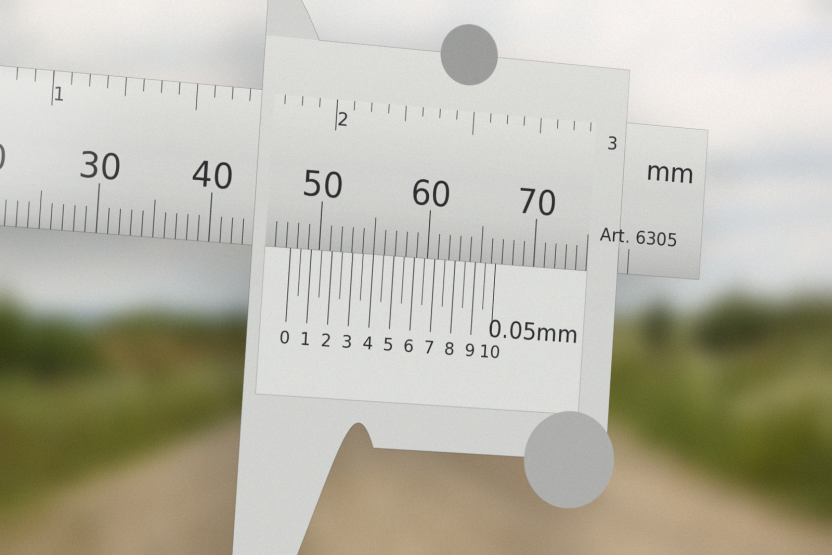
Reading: mm 47.4
